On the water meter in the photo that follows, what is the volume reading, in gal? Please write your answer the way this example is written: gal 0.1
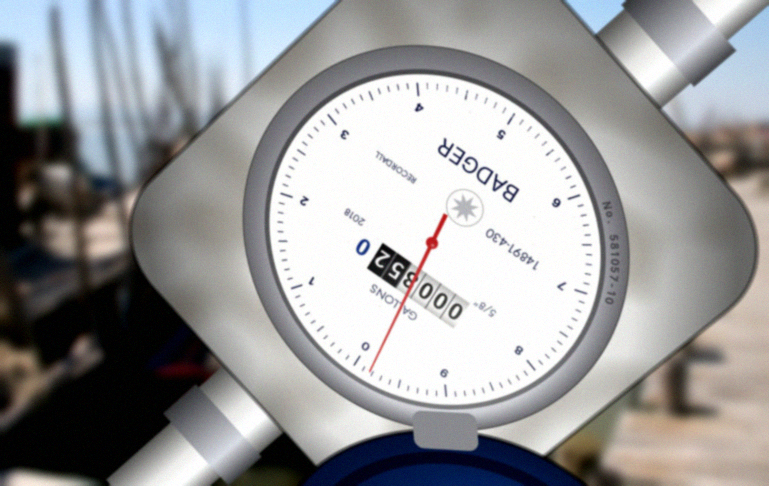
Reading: gal 8519.8
